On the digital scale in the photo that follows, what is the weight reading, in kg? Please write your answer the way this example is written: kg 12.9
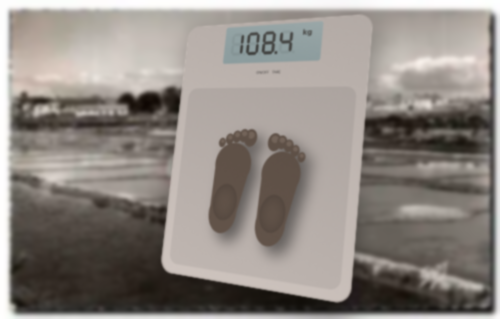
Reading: kg 108.4
